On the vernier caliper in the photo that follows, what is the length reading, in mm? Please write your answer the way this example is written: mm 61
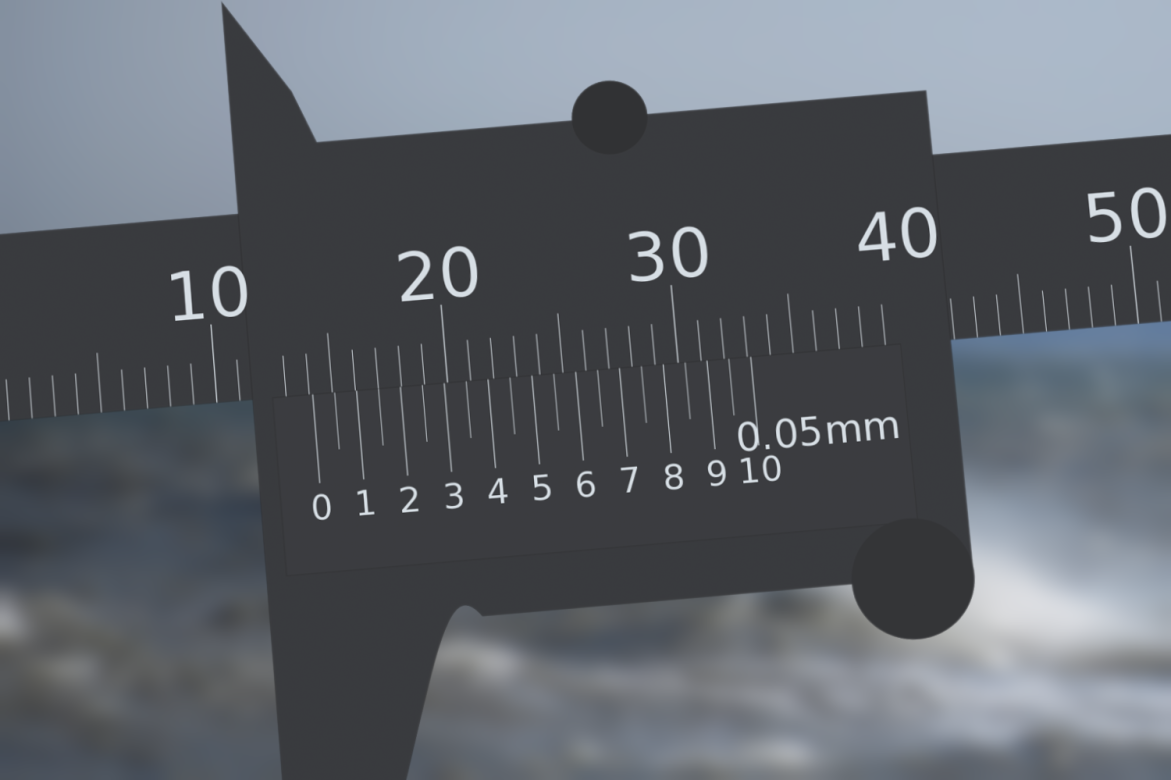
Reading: mm 14.15
